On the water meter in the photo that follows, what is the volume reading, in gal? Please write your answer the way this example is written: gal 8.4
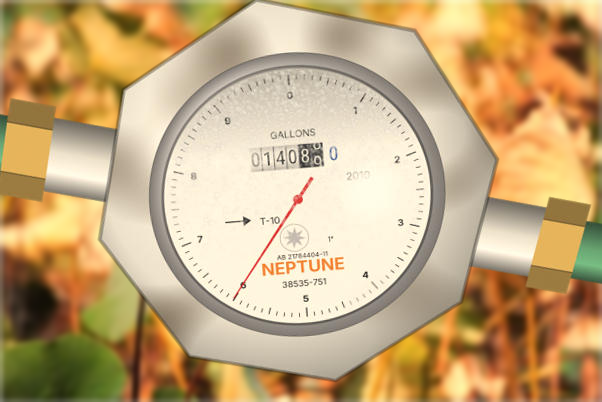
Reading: gal 140886.0
